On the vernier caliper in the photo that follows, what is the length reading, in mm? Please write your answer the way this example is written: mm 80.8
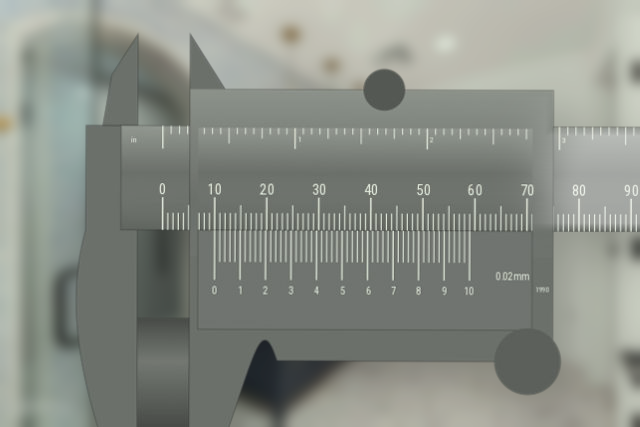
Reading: mm 10.0
